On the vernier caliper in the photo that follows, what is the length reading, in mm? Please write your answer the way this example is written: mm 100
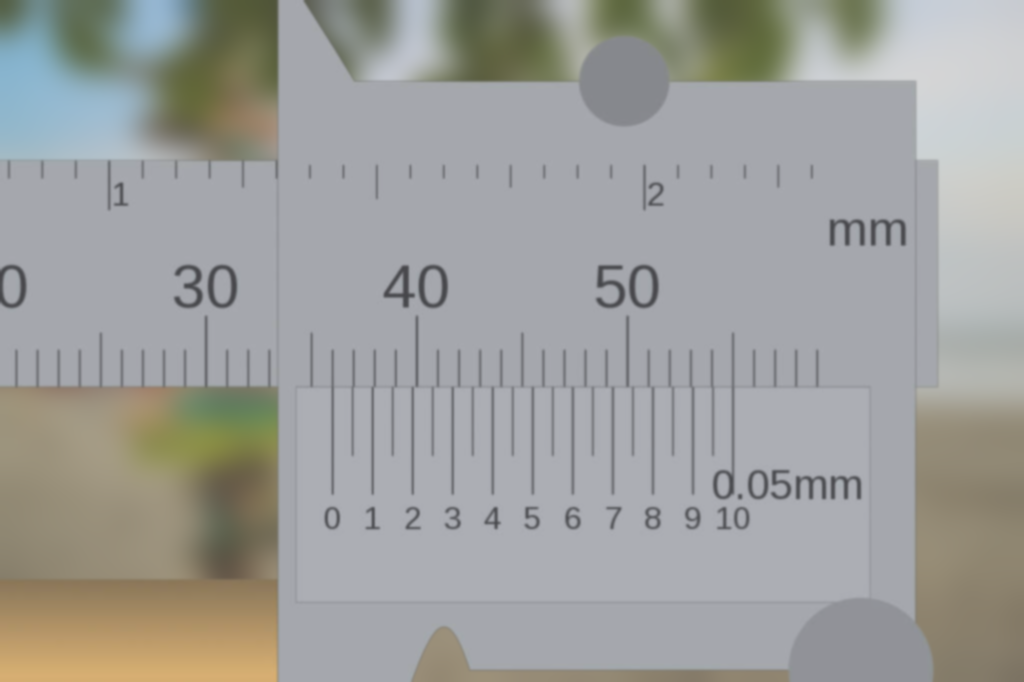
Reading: mm 36.0
